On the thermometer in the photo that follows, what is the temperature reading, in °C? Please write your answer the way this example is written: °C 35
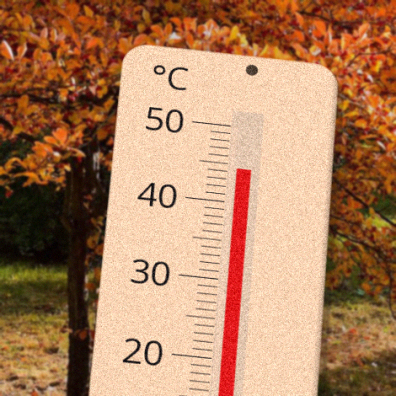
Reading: °C 44.5
